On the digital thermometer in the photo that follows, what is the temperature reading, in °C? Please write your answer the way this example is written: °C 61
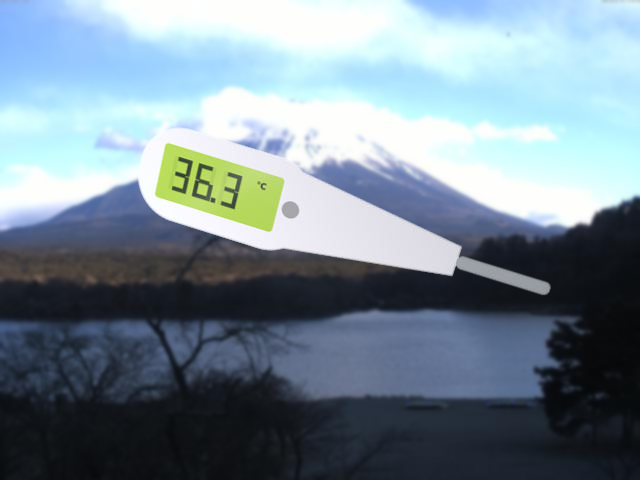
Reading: °C 36.3
